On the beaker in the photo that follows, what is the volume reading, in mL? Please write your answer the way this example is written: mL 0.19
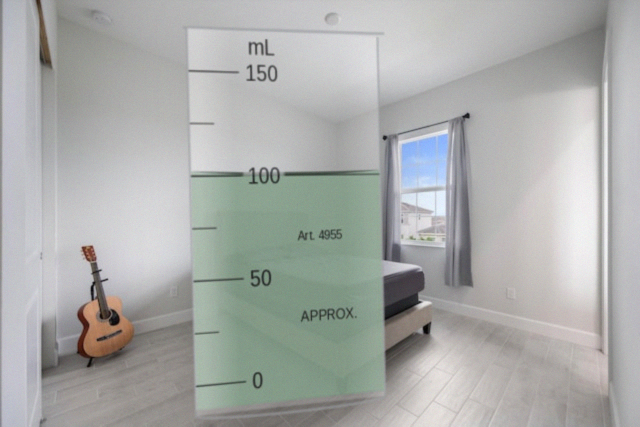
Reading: mL 100
